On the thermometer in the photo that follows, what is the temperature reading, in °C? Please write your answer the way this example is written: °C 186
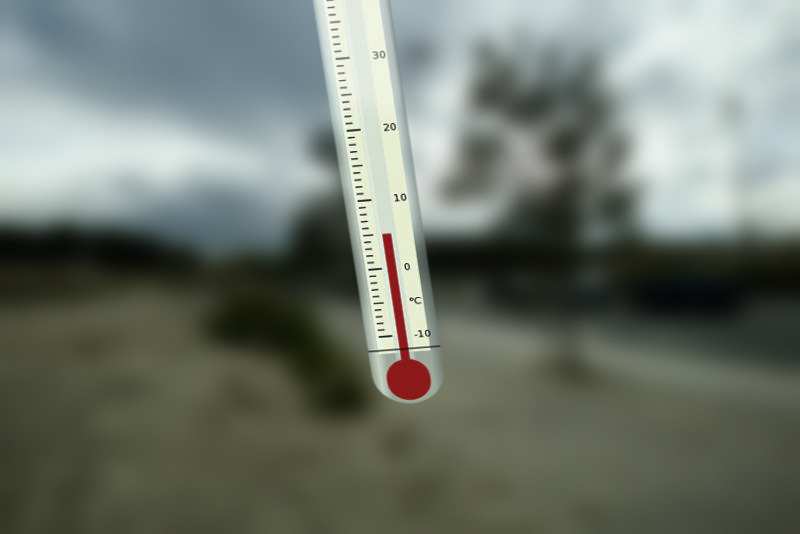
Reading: °C 5
